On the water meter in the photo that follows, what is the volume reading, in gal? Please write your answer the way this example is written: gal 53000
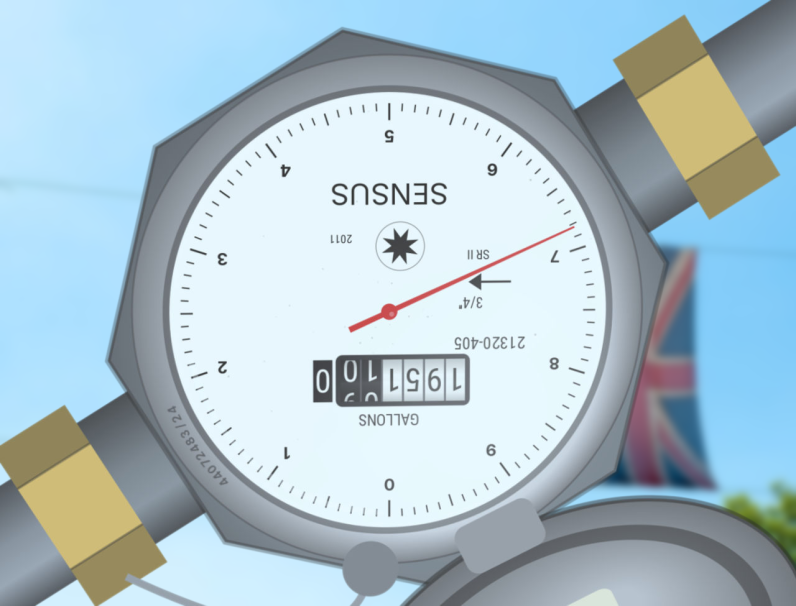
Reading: gal 1951096.8
